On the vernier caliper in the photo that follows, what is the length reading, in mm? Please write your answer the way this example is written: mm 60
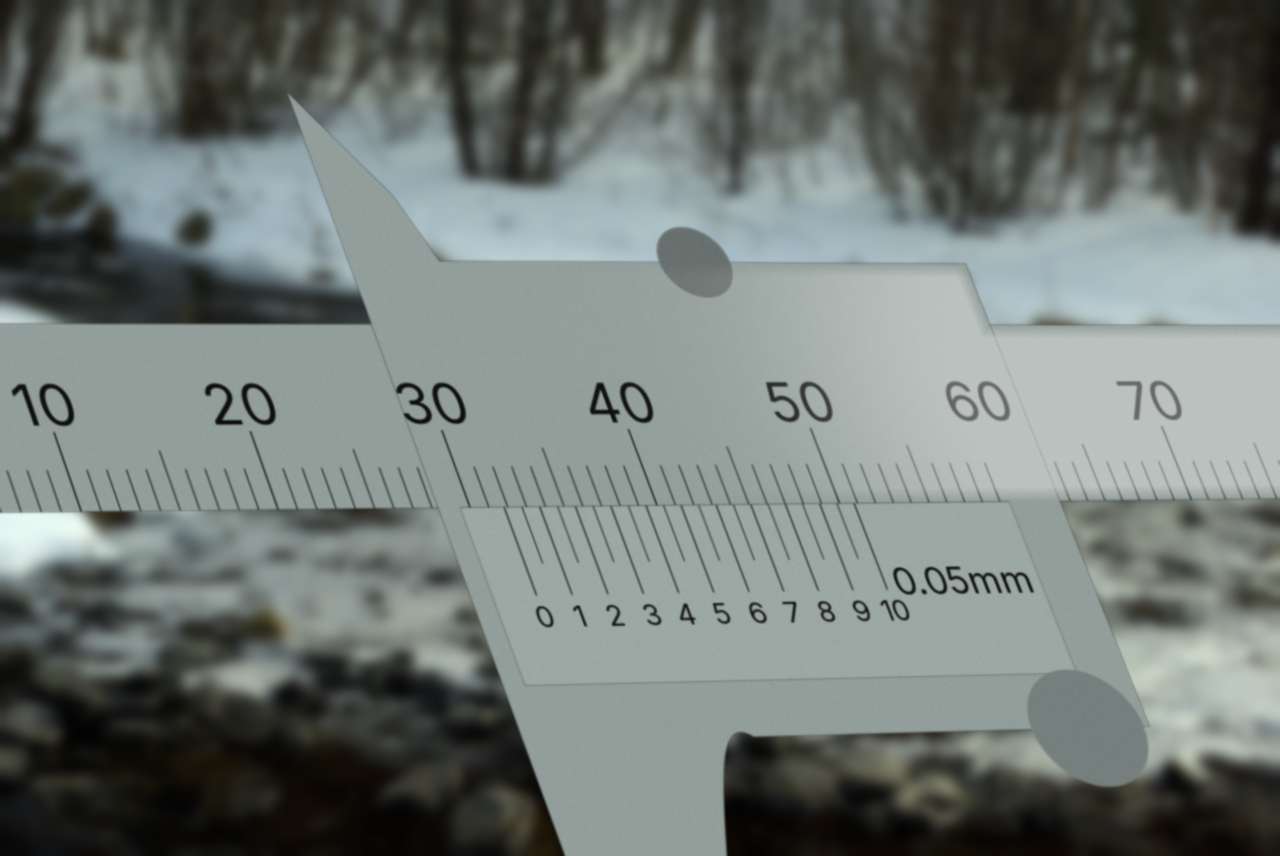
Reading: mm 31.8
